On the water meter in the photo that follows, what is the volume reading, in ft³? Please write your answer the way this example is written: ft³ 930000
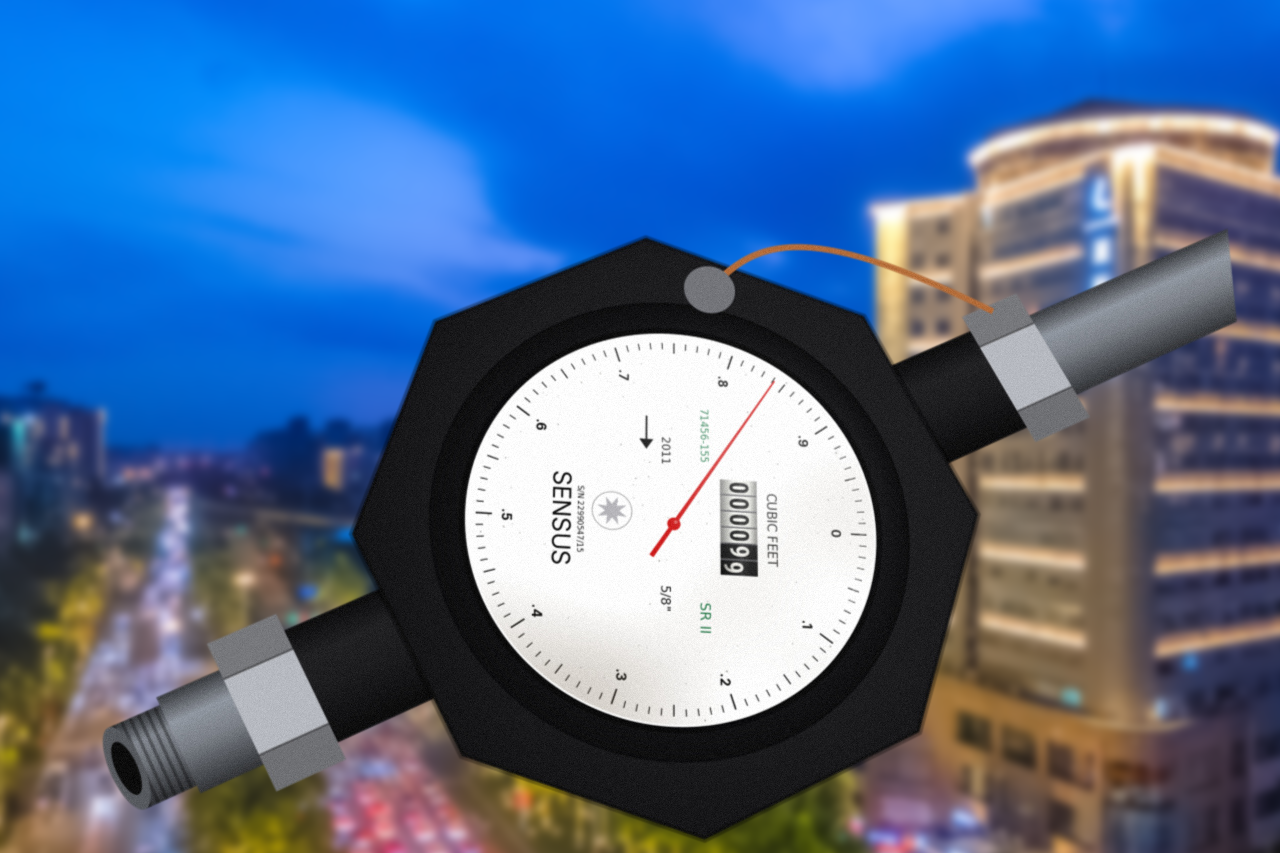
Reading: ft³ 98.84
